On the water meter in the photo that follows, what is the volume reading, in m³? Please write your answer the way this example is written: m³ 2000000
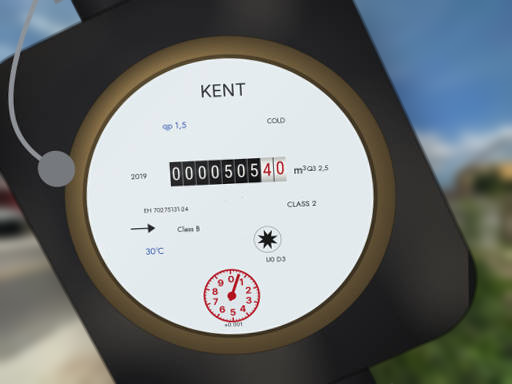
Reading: m³ 505.400
